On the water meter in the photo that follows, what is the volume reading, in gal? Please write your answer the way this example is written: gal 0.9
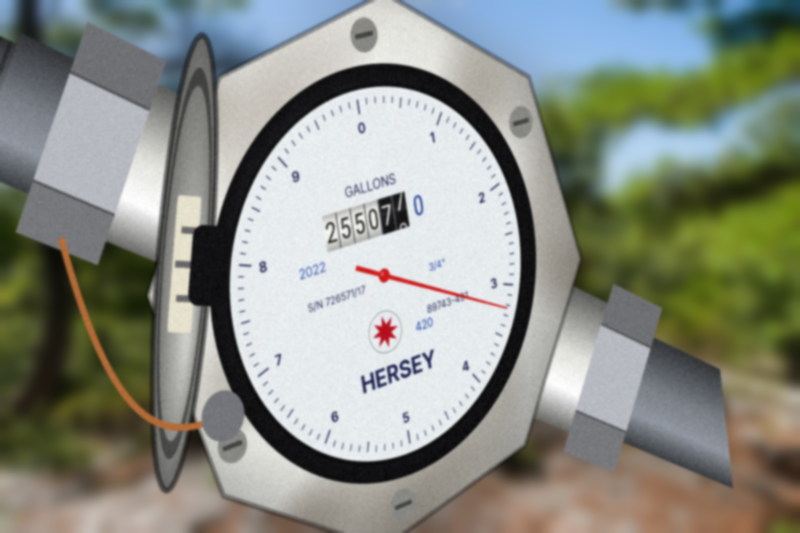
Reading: gal 2550773.2
